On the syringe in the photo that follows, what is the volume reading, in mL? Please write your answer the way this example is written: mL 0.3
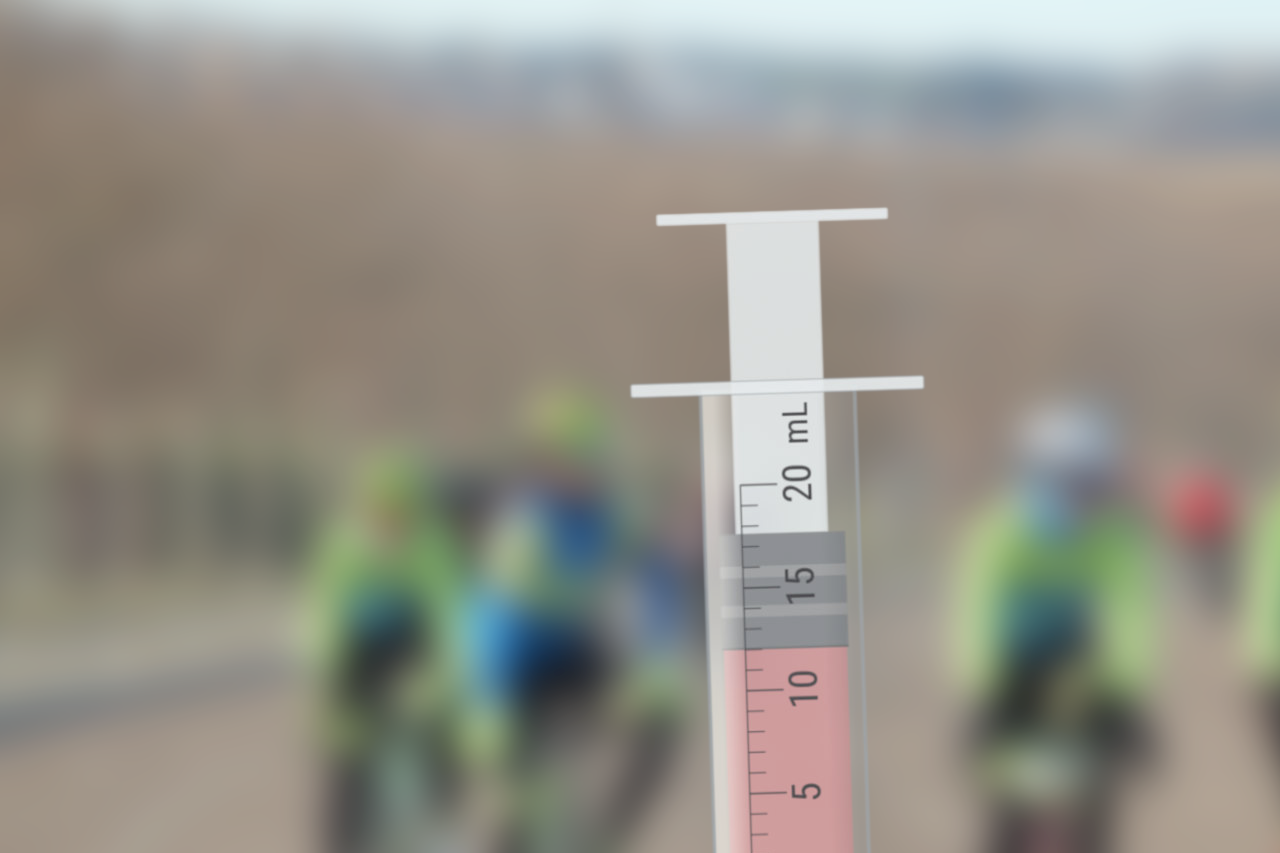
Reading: mL 12
